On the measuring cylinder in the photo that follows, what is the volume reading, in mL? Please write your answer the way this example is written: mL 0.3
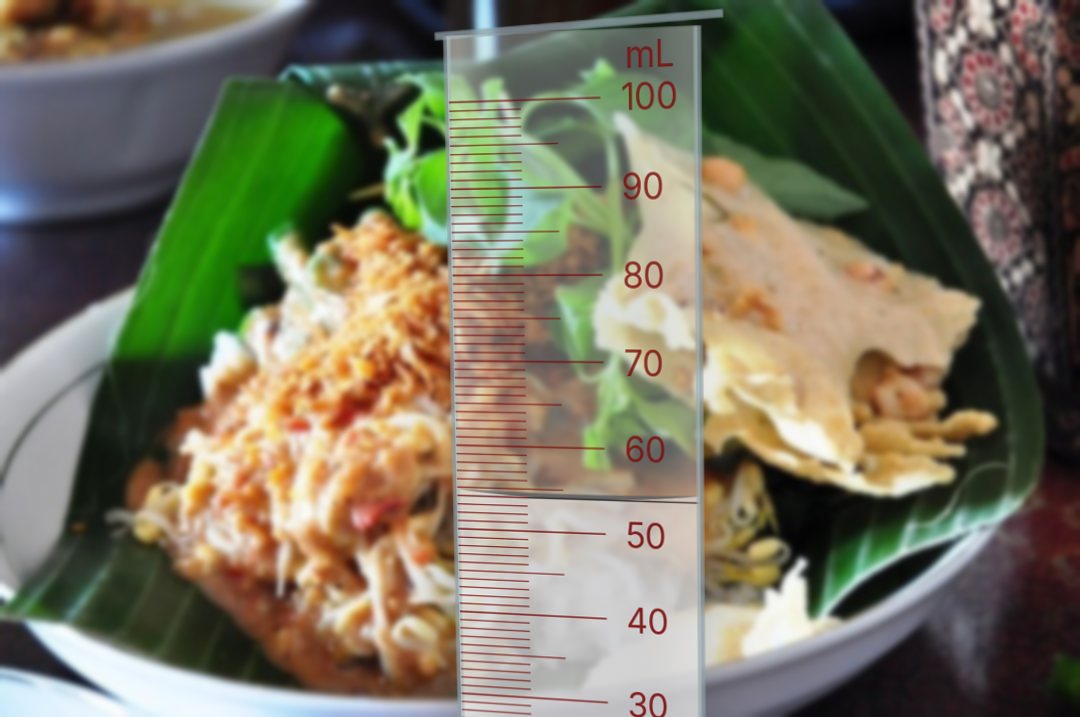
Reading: mL 54
